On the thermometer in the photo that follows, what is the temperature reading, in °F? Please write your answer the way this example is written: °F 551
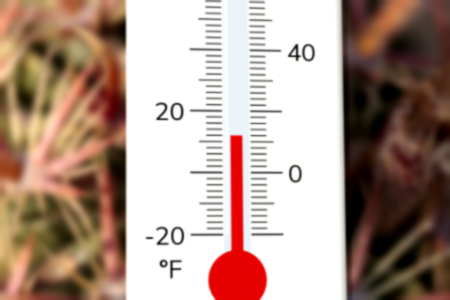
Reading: °F 12
